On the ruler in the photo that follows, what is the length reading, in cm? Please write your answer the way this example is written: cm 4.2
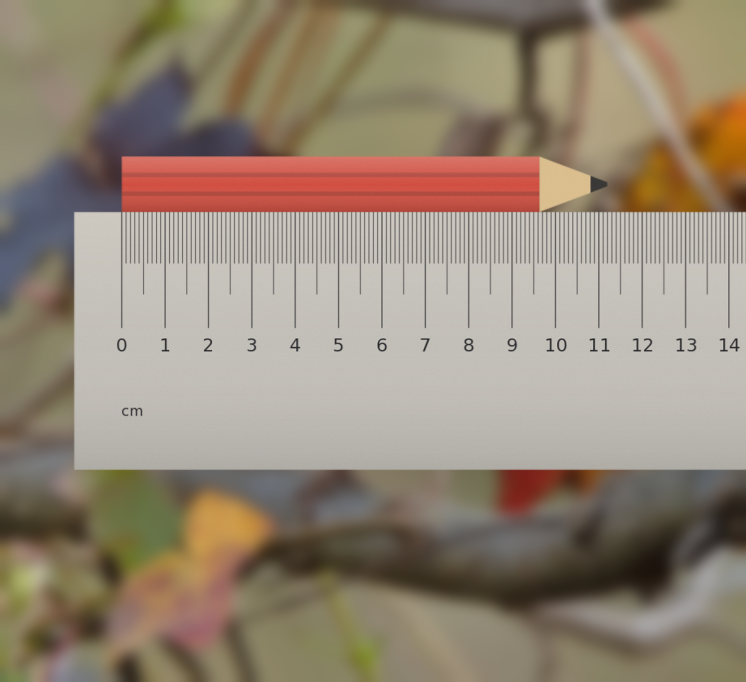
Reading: cm 11.2
